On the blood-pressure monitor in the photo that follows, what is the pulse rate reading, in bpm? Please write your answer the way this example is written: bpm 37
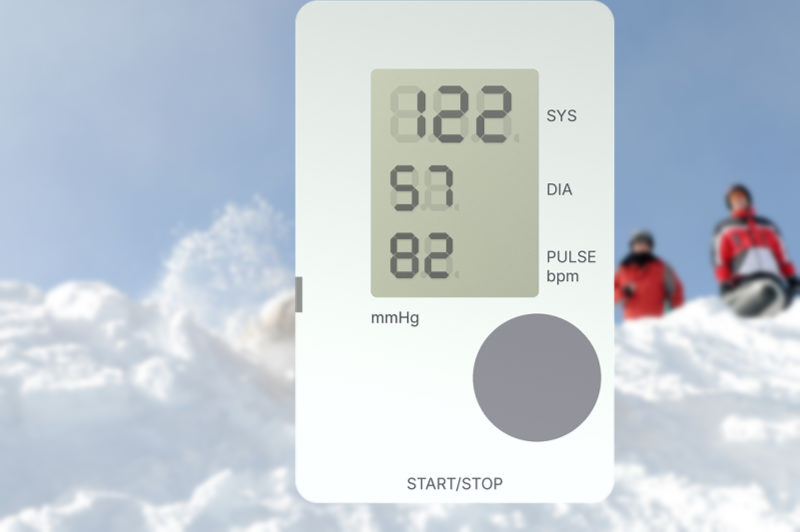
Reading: bpm 82
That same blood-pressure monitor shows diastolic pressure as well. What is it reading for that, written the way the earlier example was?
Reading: mmHg 57
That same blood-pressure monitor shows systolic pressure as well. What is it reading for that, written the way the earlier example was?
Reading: mmHg 122
